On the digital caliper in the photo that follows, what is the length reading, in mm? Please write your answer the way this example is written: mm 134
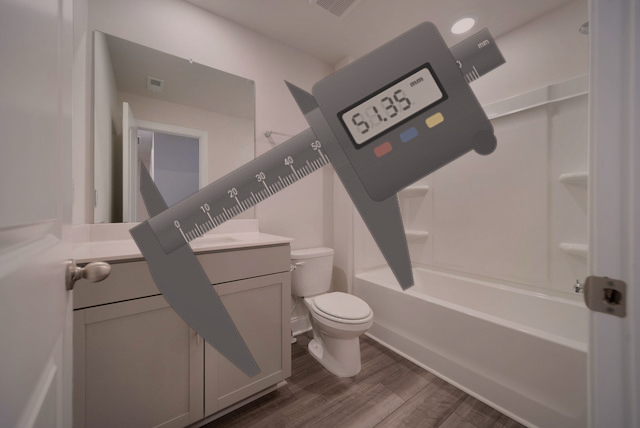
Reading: mm 51.35
